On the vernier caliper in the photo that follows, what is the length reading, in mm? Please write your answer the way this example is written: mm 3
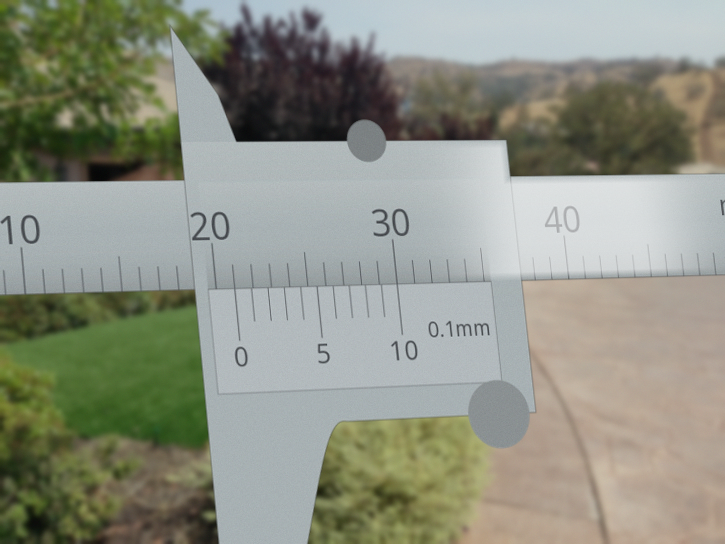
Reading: mm 21.0
